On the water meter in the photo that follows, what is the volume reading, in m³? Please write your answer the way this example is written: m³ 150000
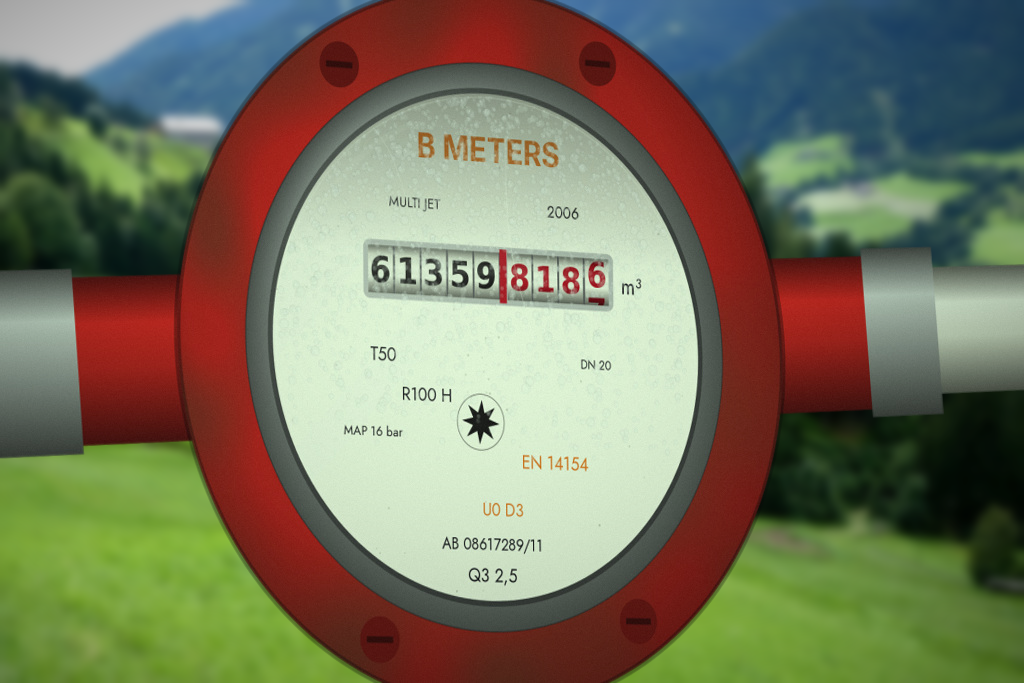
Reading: m³ 61359.8186
